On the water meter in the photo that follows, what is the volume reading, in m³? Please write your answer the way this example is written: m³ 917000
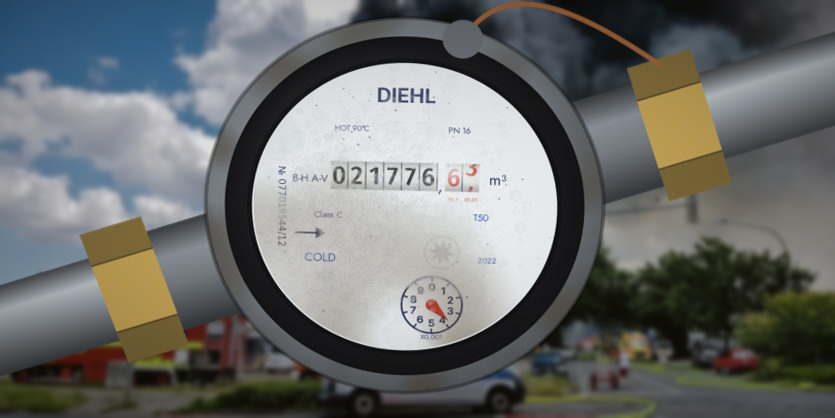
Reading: m³ 21776.633
